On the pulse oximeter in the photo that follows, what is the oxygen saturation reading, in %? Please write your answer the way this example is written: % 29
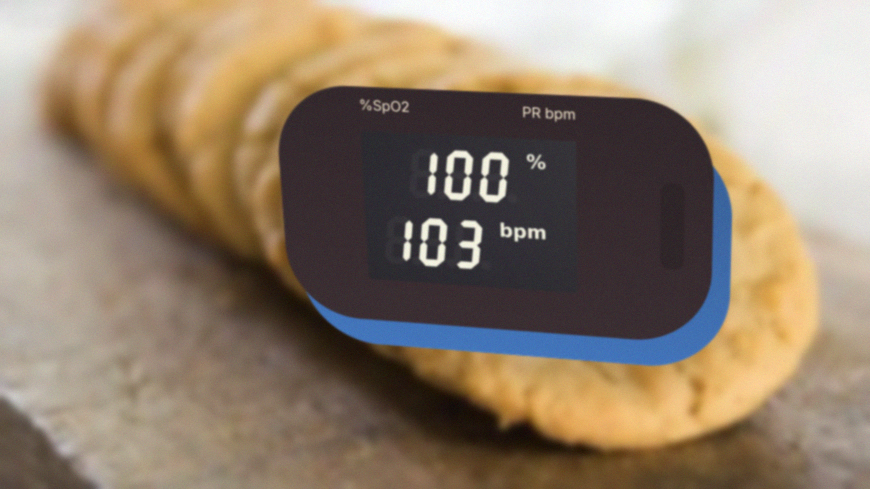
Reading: % 100
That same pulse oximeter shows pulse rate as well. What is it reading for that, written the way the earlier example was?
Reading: bpm 103
